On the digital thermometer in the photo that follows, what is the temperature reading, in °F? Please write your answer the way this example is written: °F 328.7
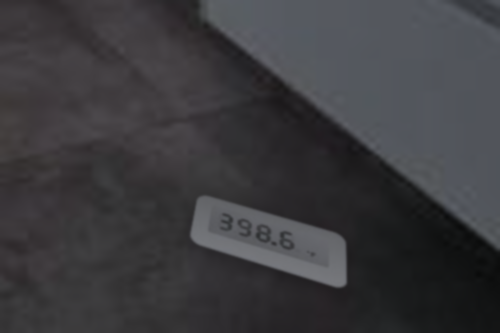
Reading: °F 398.6
